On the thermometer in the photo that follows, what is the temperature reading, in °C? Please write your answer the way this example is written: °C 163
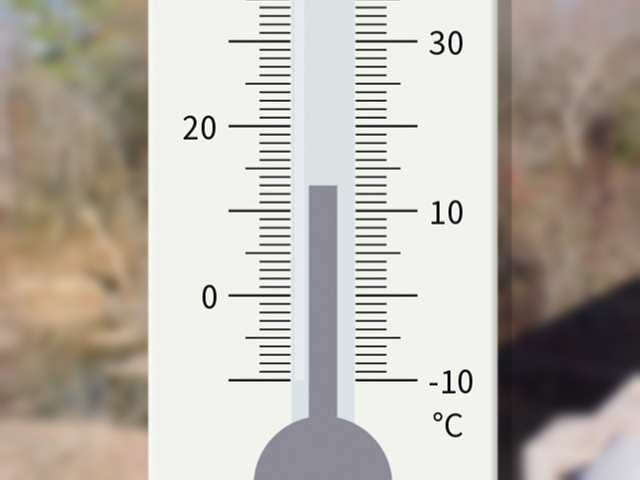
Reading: °C 13
